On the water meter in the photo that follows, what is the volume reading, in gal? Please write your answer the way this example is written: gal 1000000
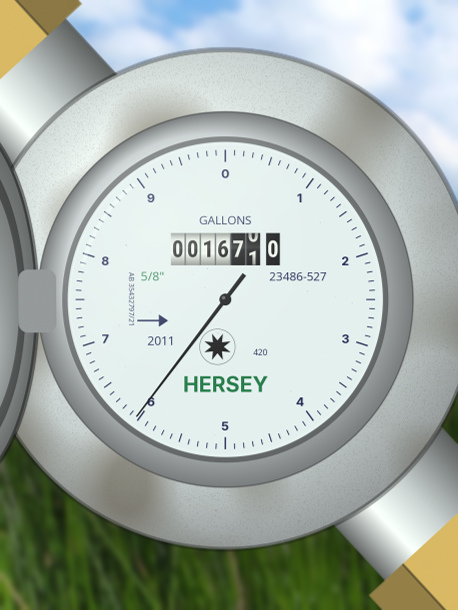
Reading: gal 16706.0
